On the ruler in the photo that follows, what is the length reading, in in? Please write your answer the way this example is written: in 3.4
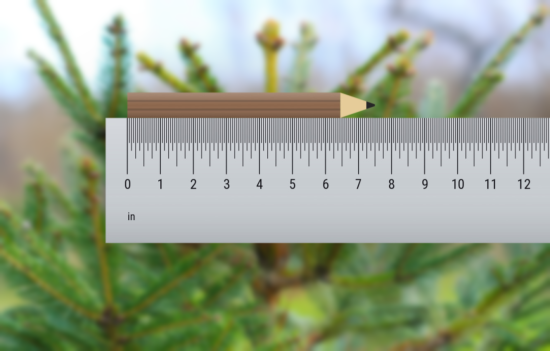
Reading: in 7.5
